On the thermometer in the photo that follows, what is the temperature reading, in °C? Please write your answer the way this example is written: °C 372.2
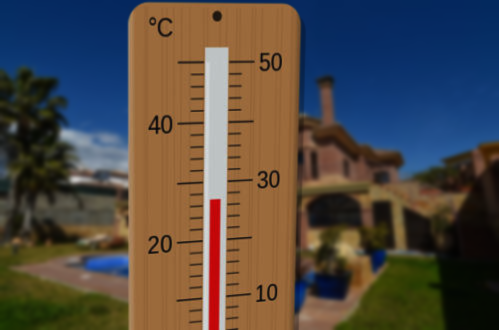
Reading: °C 27
